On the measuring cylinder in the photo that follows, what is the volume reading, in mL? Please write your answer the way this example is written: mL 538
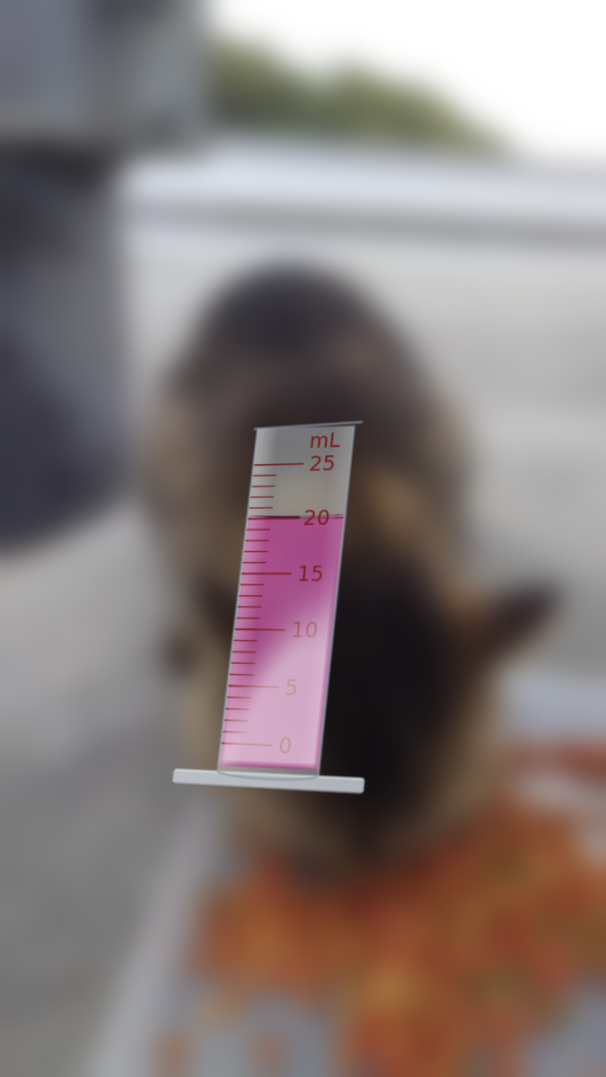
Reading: mL 20
